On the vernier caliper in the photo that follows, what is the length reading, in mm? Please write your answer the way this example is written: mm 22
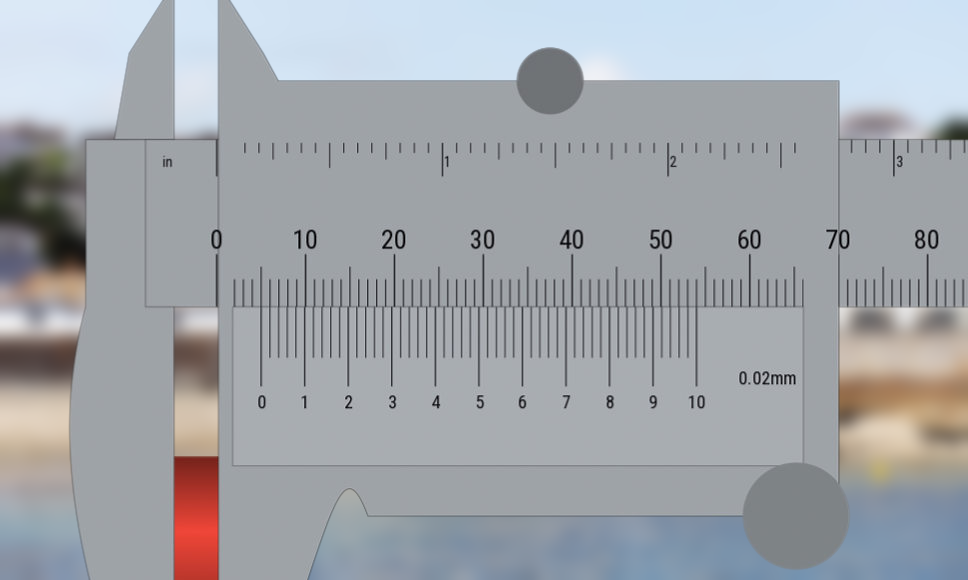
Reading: mm 5.0
